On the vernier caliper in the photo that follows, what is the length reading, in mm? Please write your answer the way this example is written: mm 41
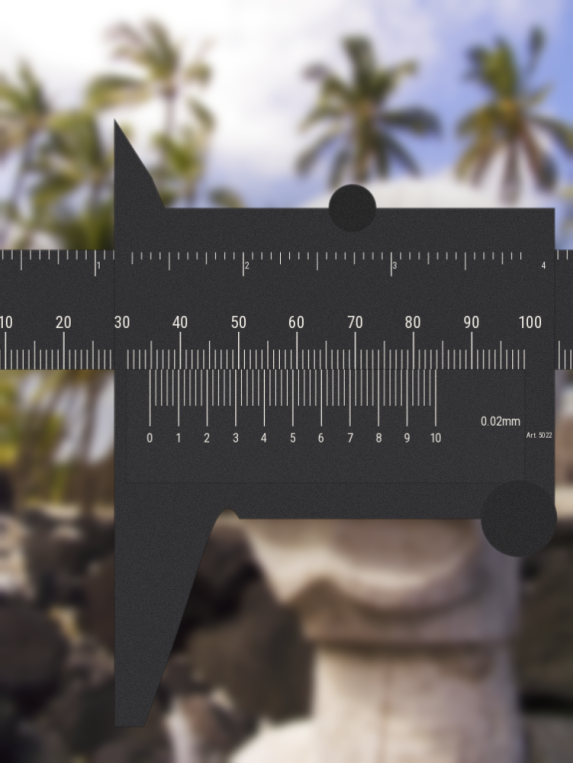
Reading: mm 34.8
